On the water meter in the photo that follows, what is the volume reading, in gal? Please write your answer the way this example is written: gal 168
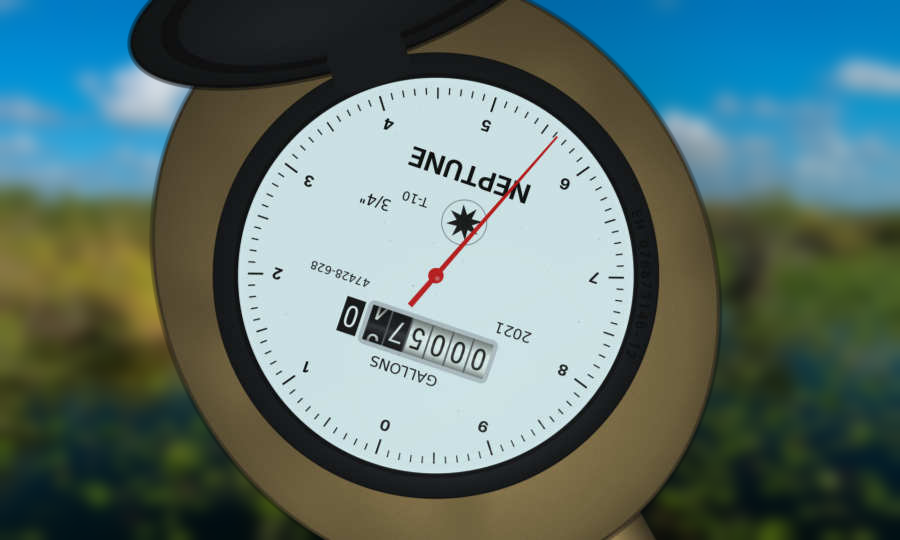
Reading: gal 5735.6
